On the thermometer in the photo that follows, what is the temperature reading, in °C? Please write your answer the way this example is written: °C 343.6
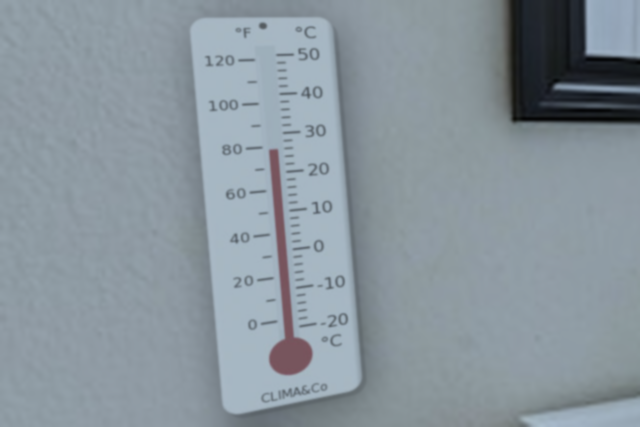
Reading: °C 26
